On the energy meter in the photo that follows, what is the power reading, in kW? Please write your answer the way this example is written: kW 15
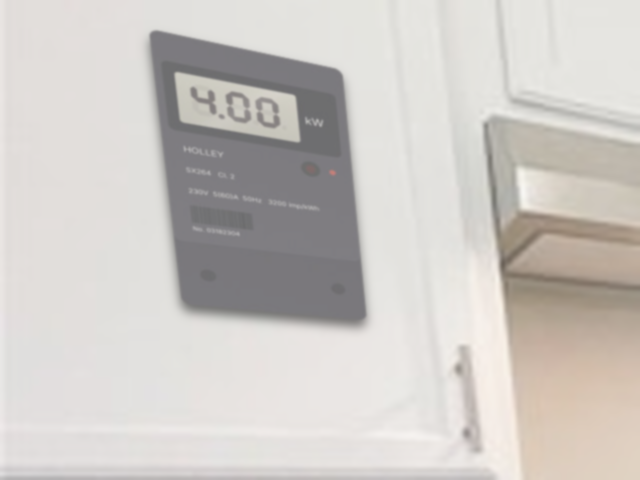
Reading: kW 4.00
